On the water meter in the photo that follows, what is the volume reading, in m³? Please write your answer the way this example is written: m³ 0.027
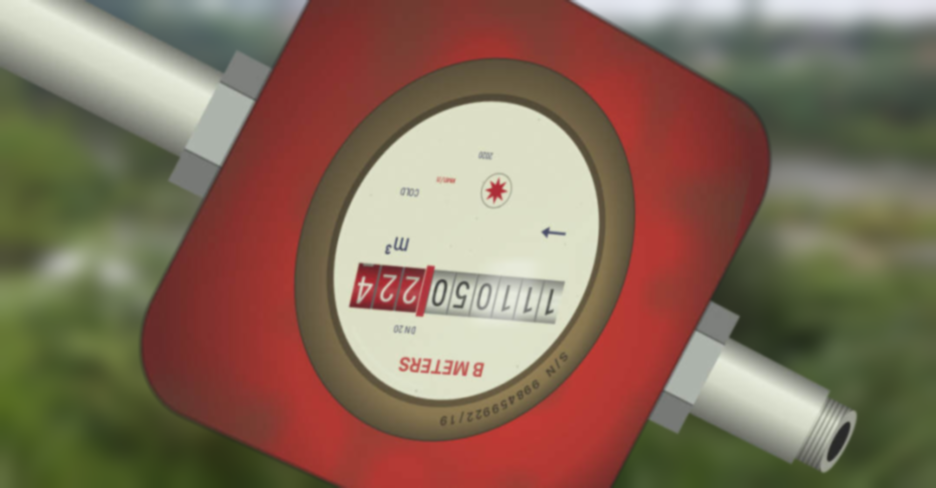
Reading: m³ 111050.224
